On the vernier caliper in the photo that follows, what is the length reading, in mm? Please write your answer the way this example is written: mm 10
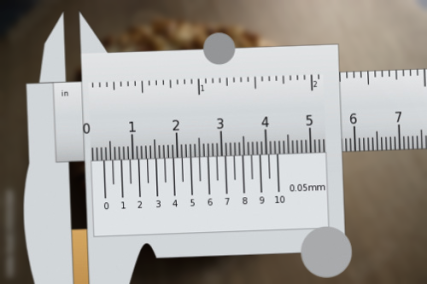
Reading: mm 3.5
